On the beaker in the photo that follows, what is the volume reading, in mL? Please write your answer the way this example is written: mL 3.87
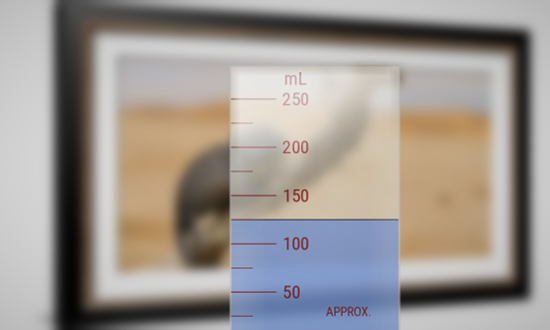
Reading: mL 125
